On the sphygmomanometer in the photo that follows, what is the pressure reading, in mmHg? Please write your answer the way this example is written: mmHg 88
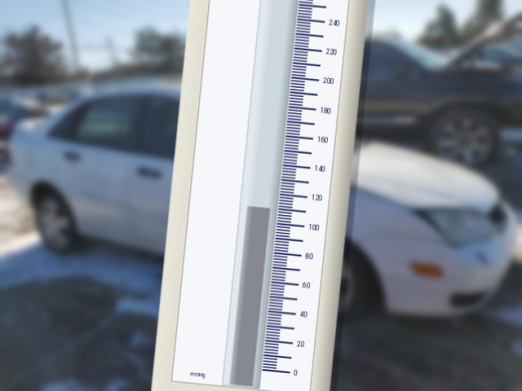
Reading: mmHg 110
